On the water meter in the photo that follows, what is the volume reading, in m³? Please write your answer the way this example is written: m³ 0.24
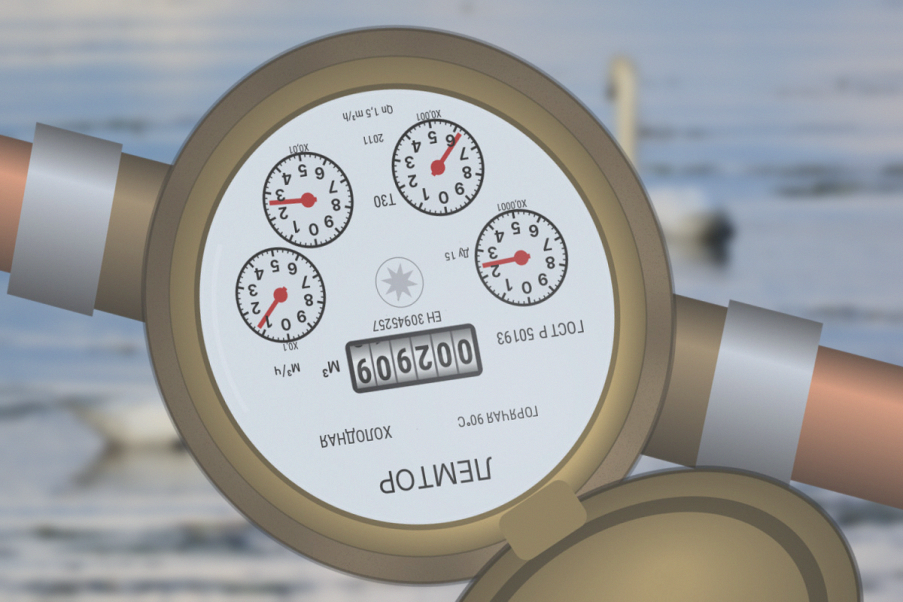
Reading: m³ 2909.1262
